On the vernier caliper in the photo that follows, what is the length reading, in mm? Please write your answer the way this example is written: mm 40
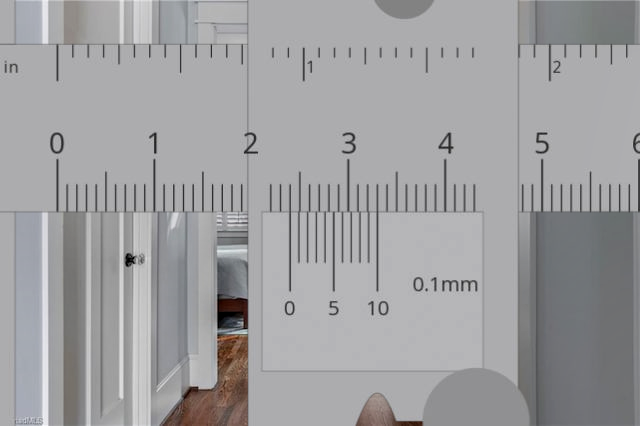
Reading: mm 24.0
